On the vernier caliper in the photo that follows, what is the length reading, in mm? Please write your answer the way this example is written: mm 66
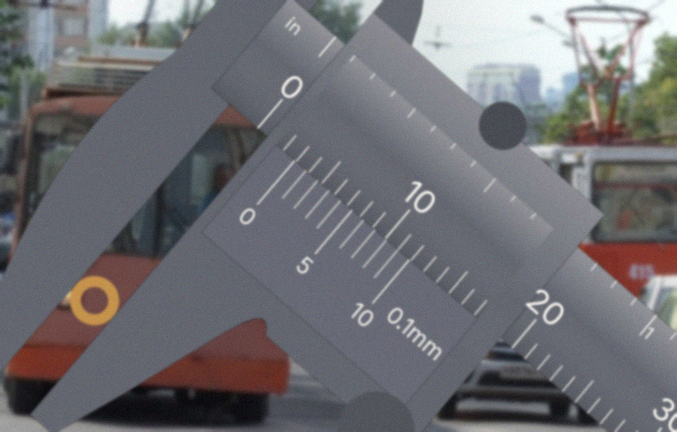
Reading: mm 2.9
